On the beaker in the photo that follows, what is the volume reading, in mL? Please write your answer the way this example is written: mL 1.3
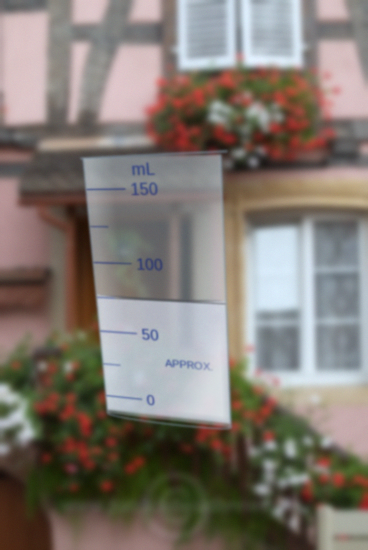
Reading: mL 75
